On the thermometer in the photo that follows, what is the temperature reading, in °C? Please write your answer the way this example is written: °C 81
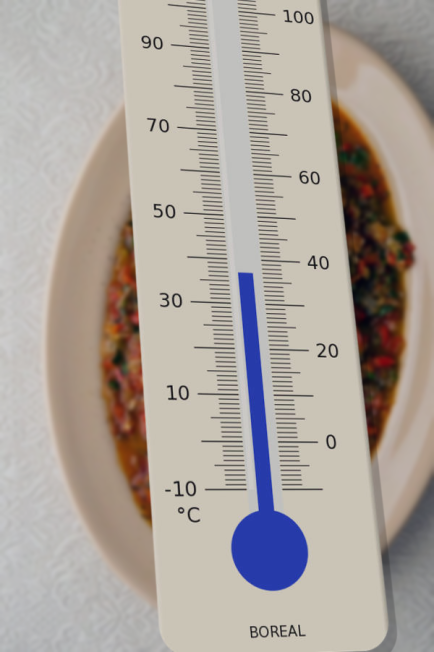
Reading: °C 37
